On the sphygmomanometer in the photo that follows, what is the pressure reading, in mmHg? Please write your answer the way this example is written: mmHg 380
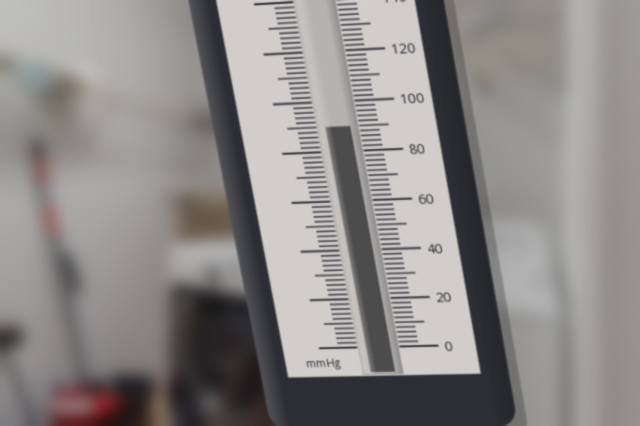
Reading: mmHg 90
